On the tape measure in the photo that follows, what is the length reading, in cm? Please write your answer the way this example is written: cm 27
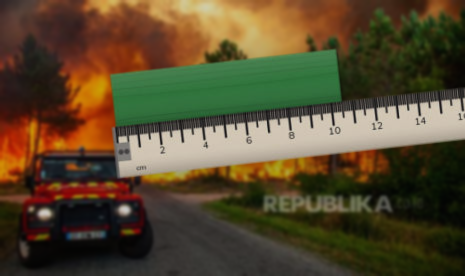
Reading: cm 10.5
